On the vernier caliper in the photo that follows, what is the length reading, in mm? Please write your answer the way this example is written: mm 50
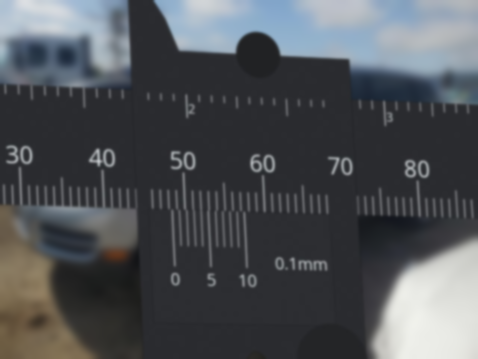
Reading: mm 48.4
